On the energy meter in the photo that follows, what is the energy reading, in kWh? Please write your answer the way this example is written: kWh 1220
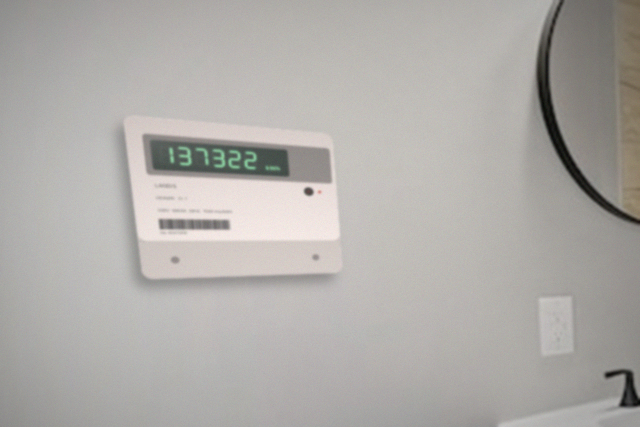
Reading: kWh 137322
